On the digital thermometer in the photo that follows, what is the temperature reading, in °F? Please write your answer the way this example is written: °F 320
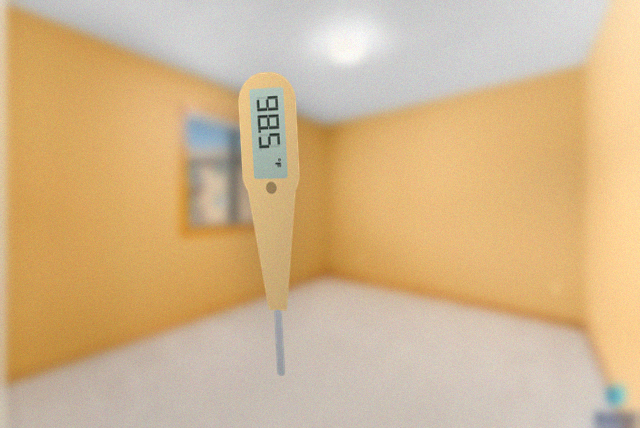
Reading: °F 98.5
